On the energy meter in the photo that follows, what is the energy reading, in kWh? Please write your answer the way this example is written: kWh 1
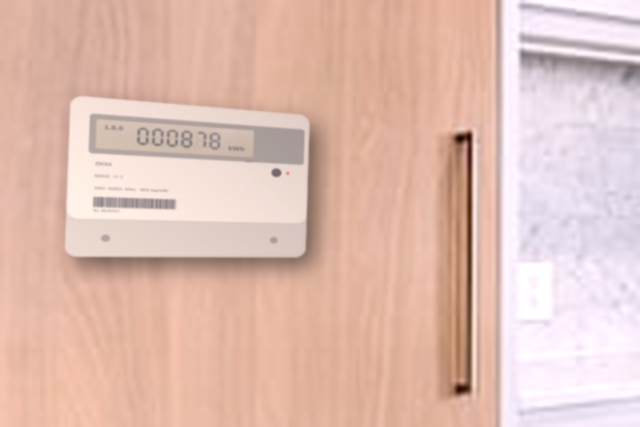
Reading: kWh 878
